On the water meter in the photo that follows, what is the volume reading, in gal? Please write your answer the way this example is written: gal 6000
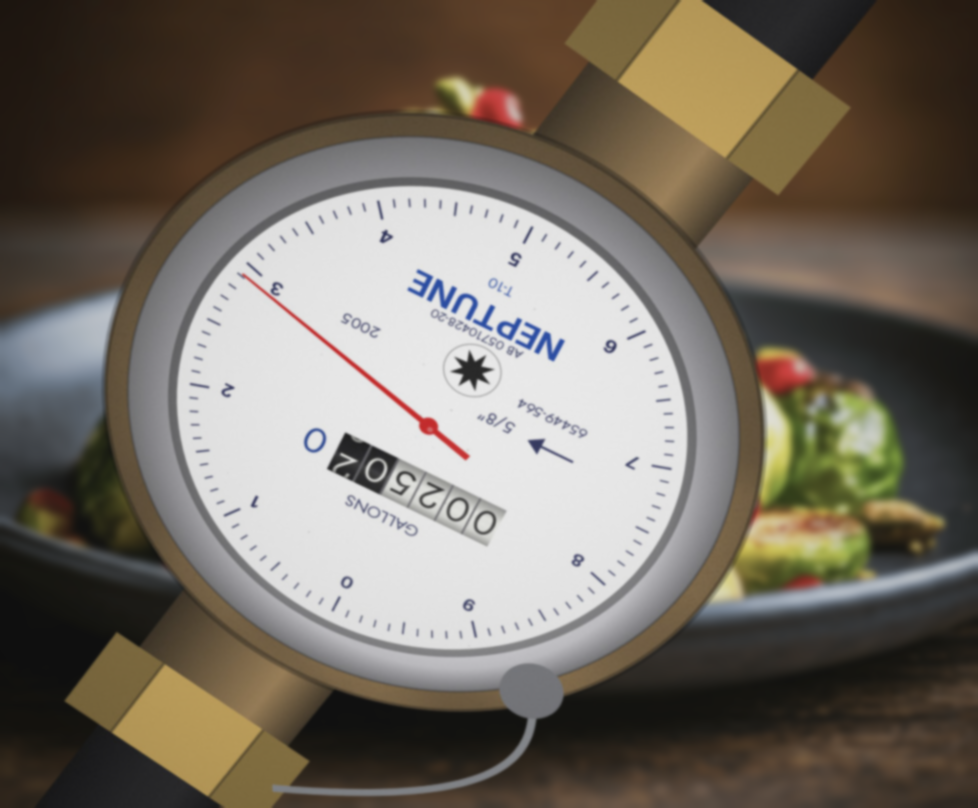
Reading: gal 25022.9
